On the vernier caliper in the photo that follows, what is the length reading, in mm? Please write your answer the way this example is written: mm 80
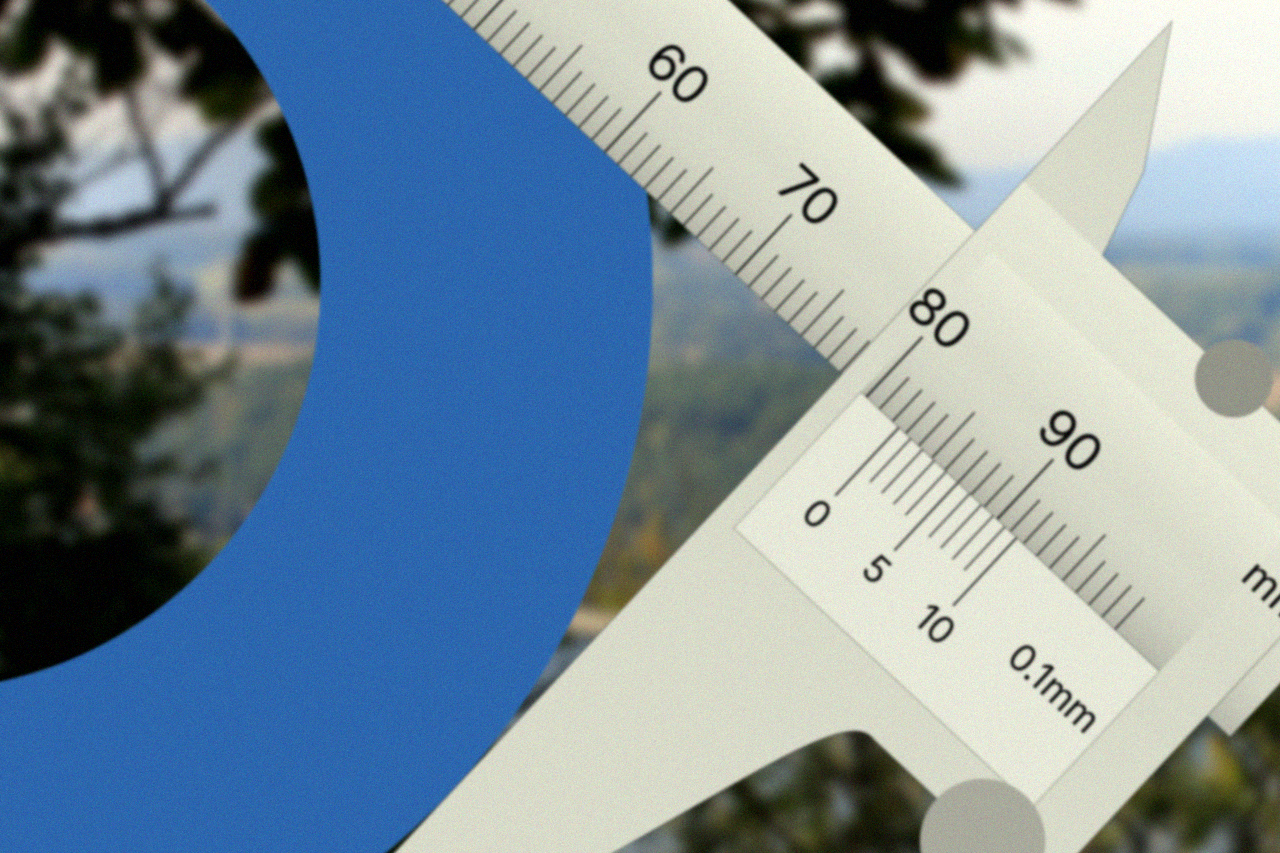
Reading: mm 82.5
